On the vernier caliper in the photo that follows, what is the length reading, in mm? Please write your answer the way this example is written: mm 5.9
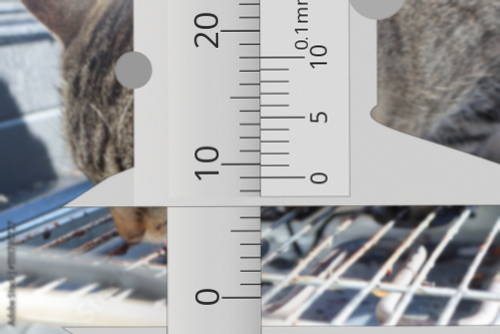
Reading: mm 9.0
